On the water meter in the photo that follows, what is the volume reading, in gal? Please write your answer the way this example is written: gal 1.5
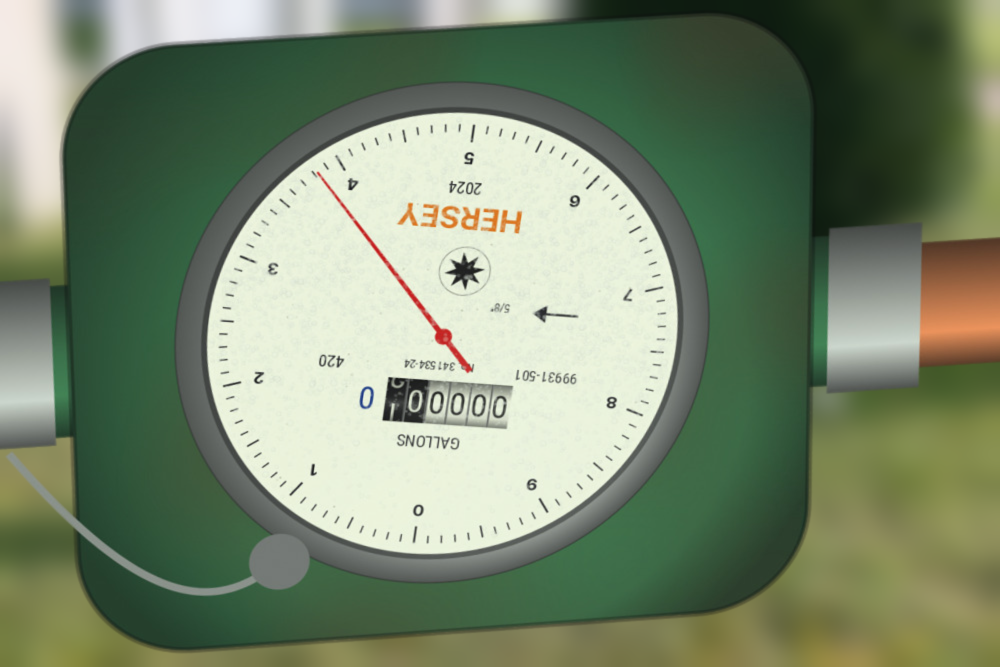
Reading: gal 13.8
